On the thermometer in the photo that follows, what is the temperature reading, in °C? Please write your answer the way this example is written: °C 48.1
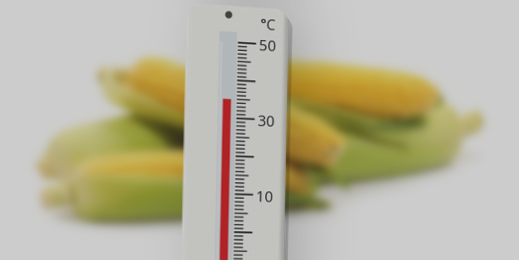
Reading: °C 35
